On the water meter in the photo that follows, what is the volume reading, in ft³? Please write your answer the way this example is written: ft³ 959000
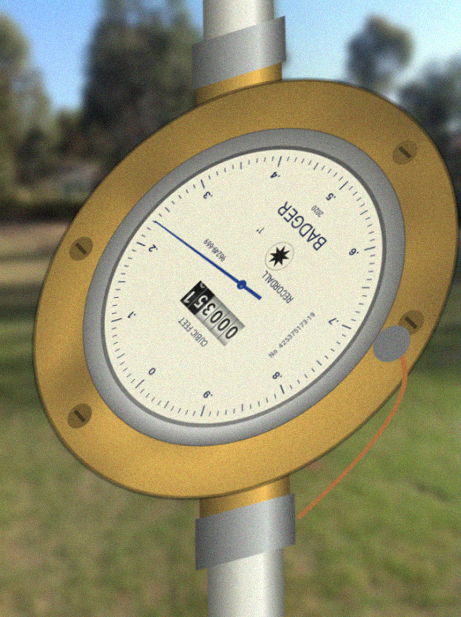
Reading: ft³ 351.23
